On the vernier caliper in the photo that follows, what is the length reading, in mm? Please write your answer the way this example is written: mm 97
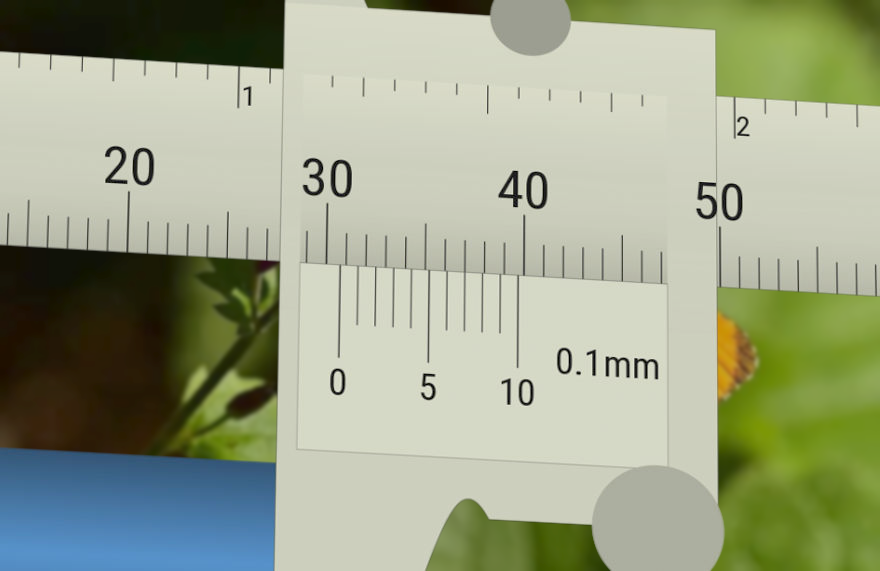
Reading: mm 30.7
